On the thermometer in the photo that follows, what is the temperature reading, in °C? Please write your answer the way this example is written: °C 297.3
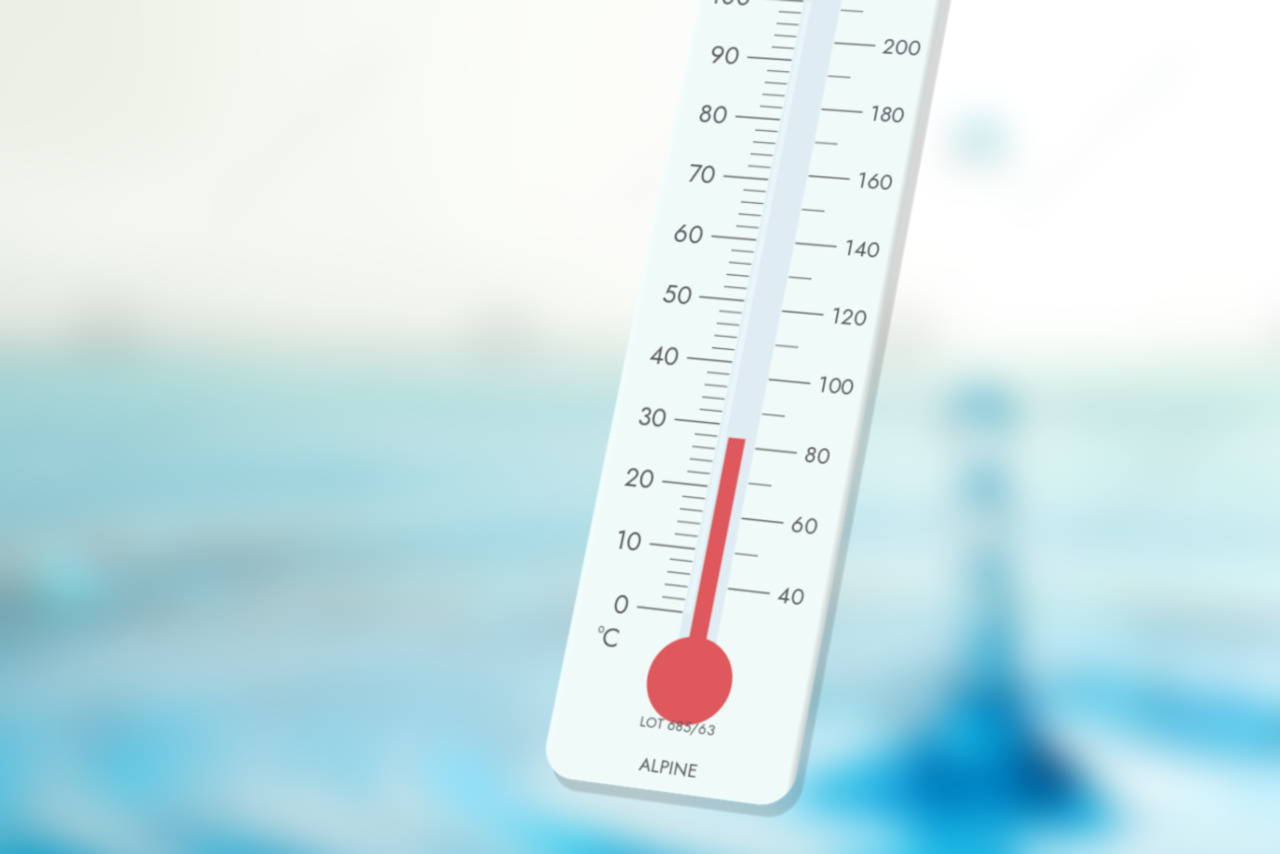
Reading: °C 28
